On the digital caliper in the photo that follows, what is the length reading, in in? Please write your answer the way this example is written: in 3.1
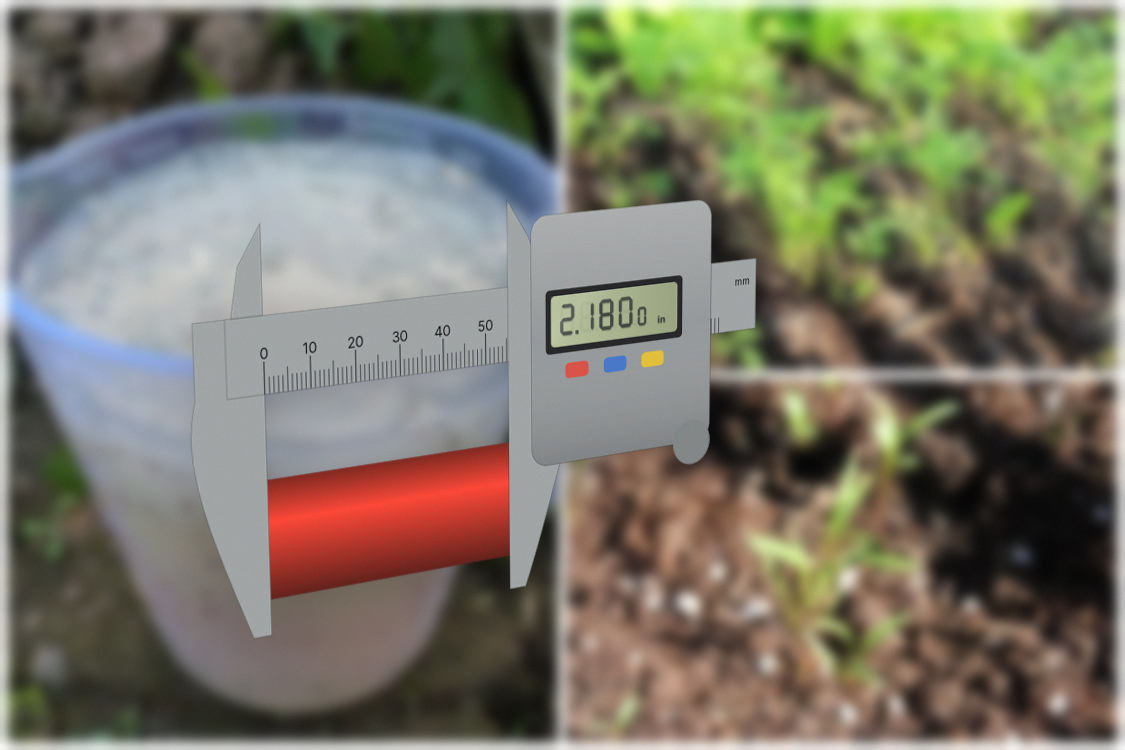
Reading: in 2.1800
